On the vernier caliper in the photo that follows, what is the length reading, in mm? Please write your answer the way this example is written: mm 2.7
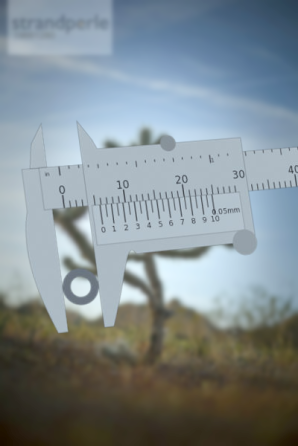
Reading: mm 5.8
